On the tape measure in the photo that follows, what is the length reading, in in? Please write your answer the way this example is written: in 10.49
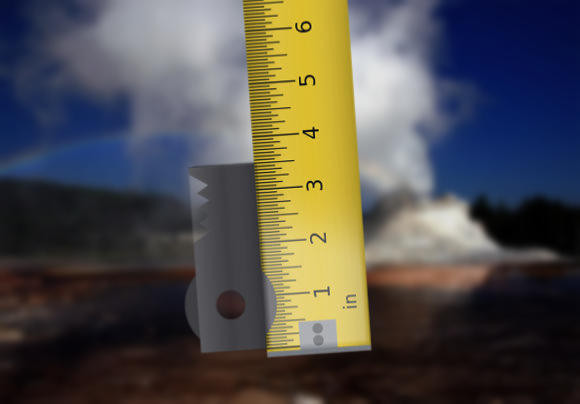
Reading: in 3.5
